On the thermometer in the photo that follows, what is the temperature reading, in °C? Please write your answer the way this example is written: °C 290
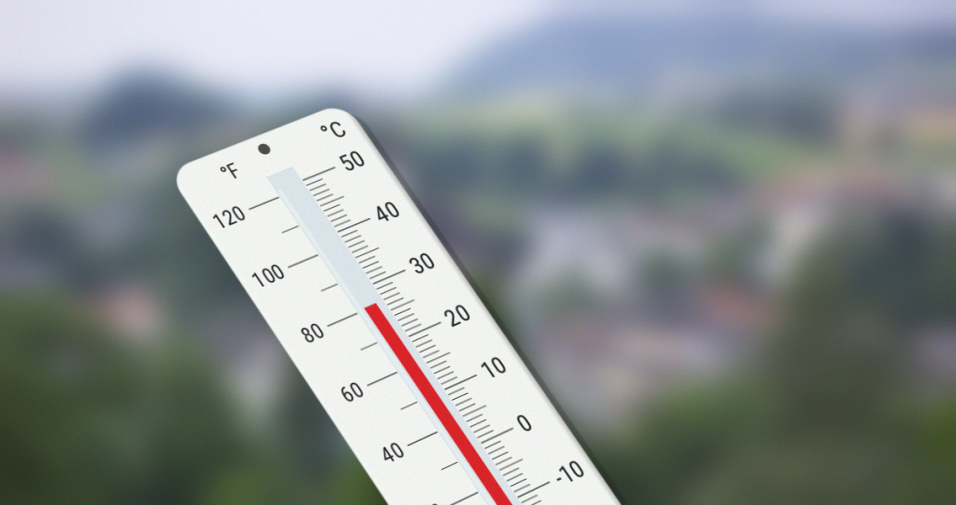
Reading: °C 27
